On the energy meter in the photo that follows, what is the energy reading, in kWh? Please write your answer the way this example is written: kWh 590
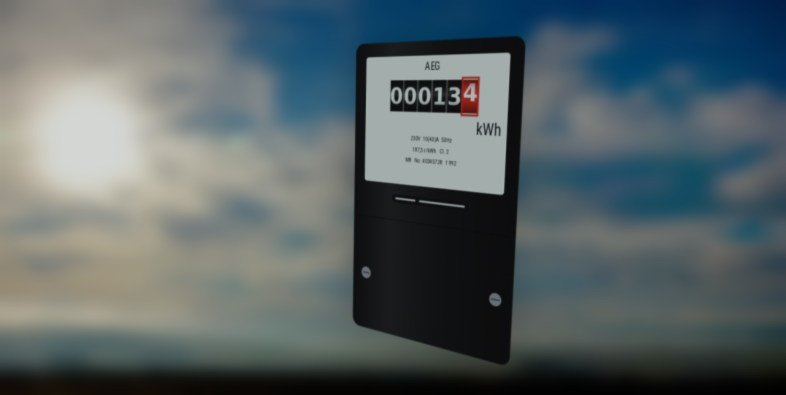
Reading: kWh 13.4
